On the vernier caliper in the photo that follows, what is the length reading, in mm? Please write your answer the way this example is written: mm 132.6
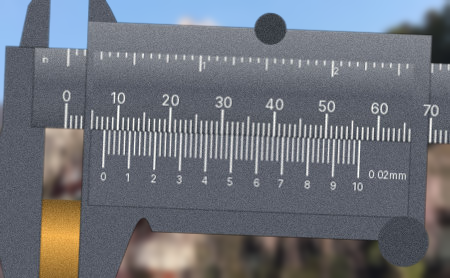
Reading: mm 7.5
